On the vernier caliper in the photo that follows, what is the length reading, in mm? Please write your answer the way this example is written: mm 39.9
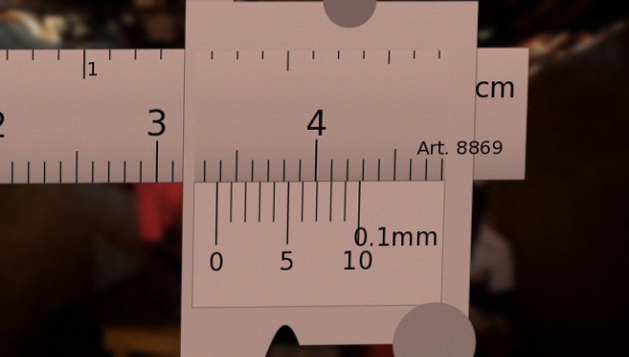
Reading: mm 33.8
